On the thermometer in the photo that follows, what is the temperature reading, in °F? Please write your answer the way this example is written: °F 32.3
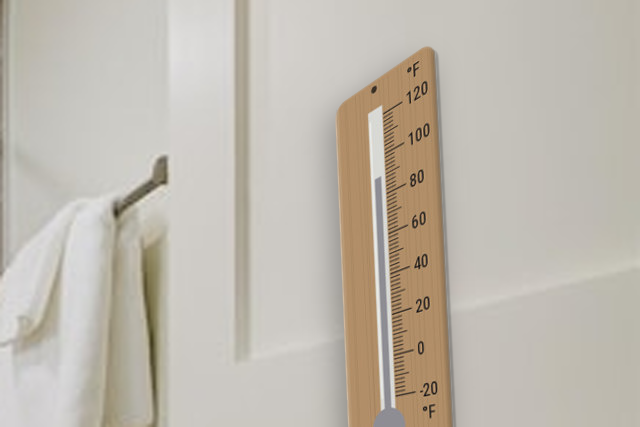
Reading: °F 90
